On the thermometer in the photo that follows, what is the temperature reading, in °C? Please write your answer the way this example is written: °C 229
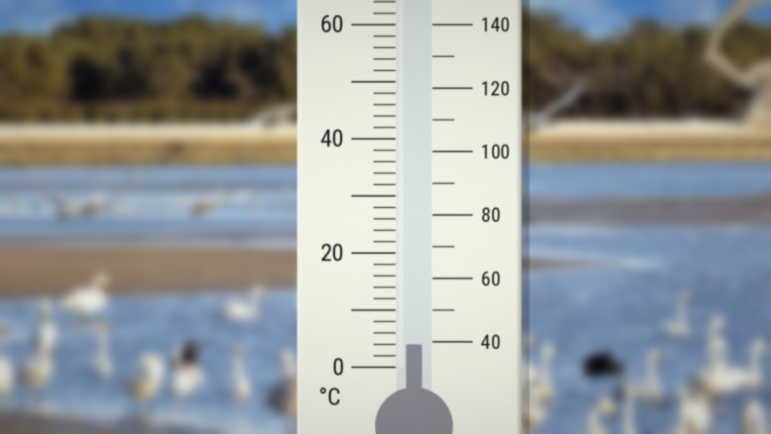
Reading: °C 4
